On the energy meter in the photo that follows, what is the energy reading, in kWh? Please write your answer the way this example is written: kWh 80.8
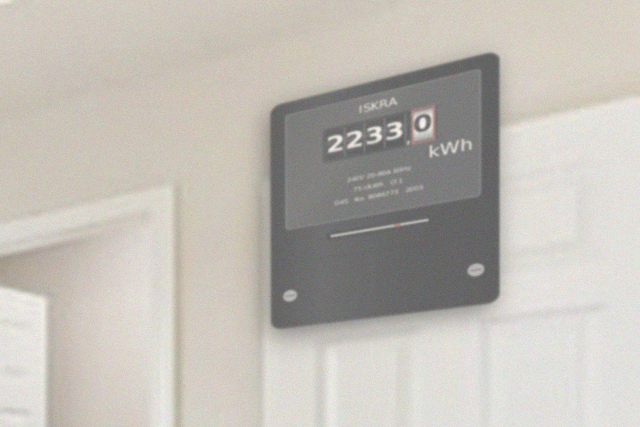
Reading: kWh 2233.0
